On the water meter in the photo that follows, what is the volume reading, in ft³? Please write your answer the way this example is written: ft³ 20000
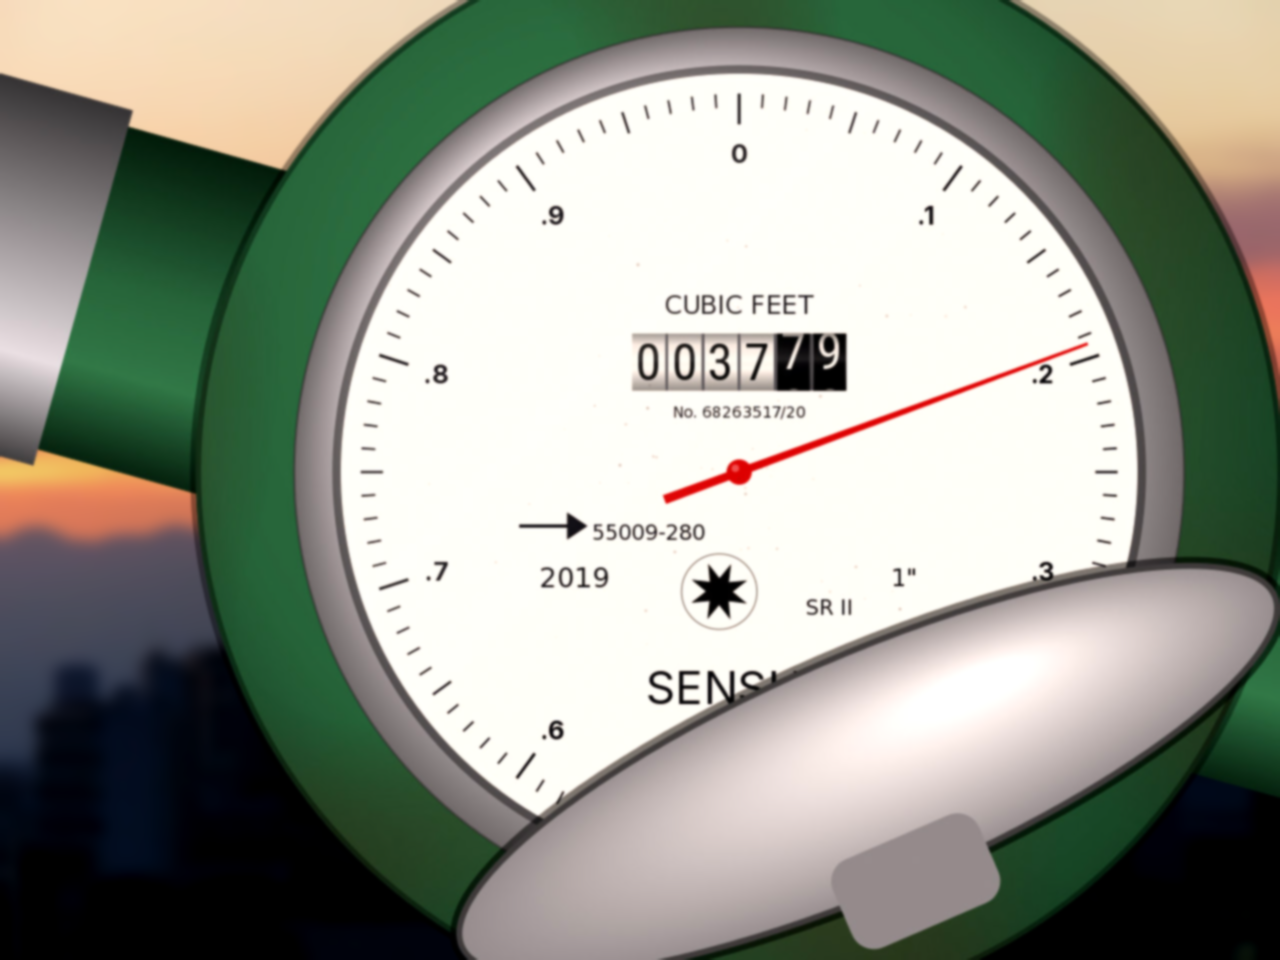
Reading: ft³ 3779.19
